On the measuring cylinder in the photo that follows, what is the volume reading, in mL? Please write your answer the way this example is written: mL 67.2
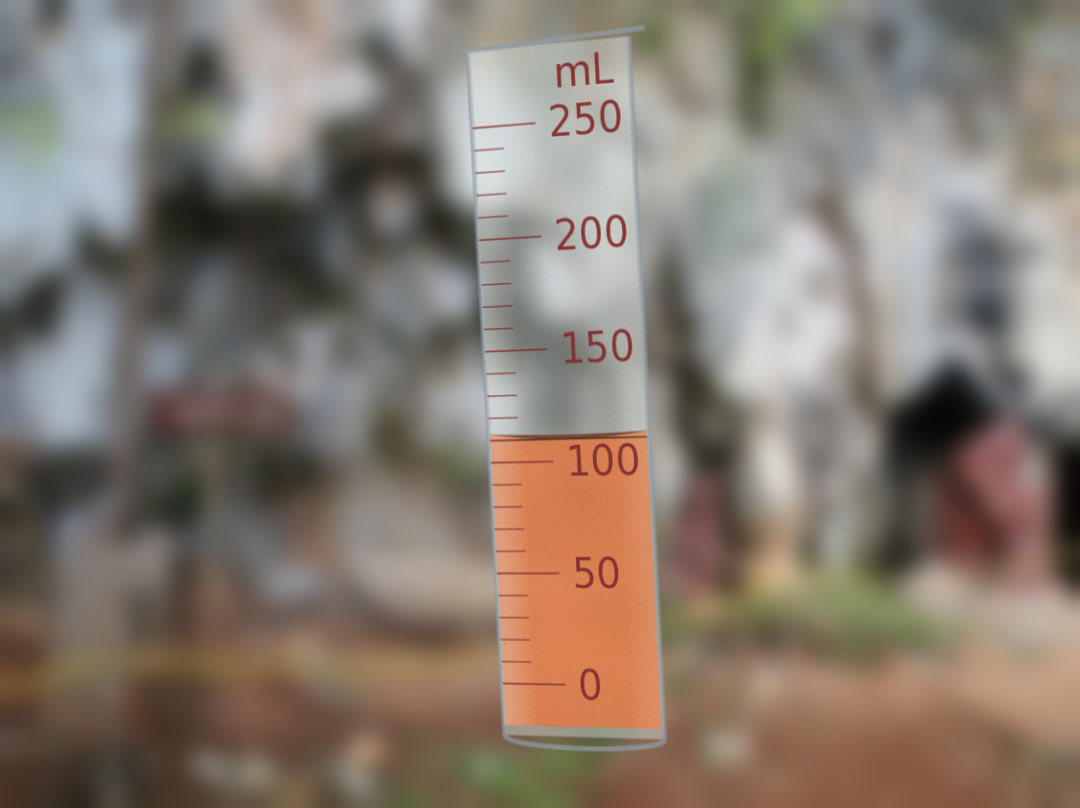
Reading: mL 110
